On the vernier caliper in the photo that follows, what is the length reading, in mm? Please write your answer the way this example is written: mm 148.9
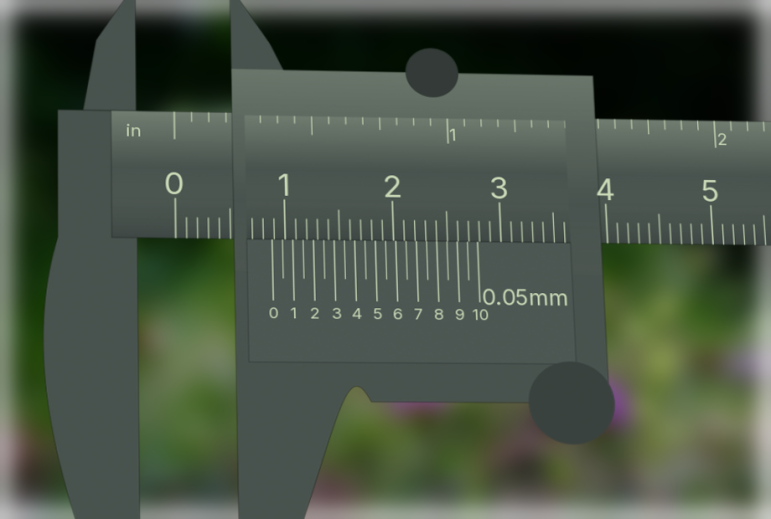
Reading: mm 8.8
